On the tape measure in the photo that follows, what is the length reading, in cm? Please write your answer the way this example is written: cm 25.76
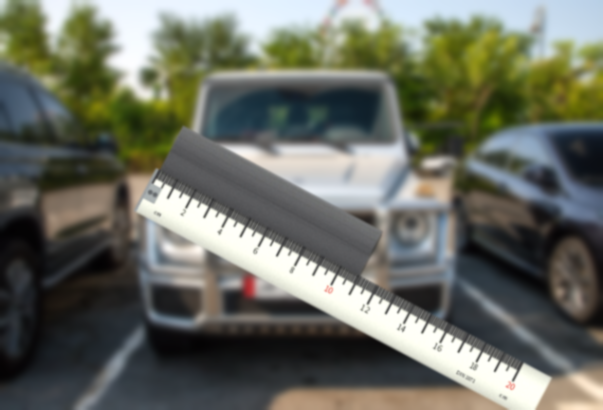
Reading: cm 11
